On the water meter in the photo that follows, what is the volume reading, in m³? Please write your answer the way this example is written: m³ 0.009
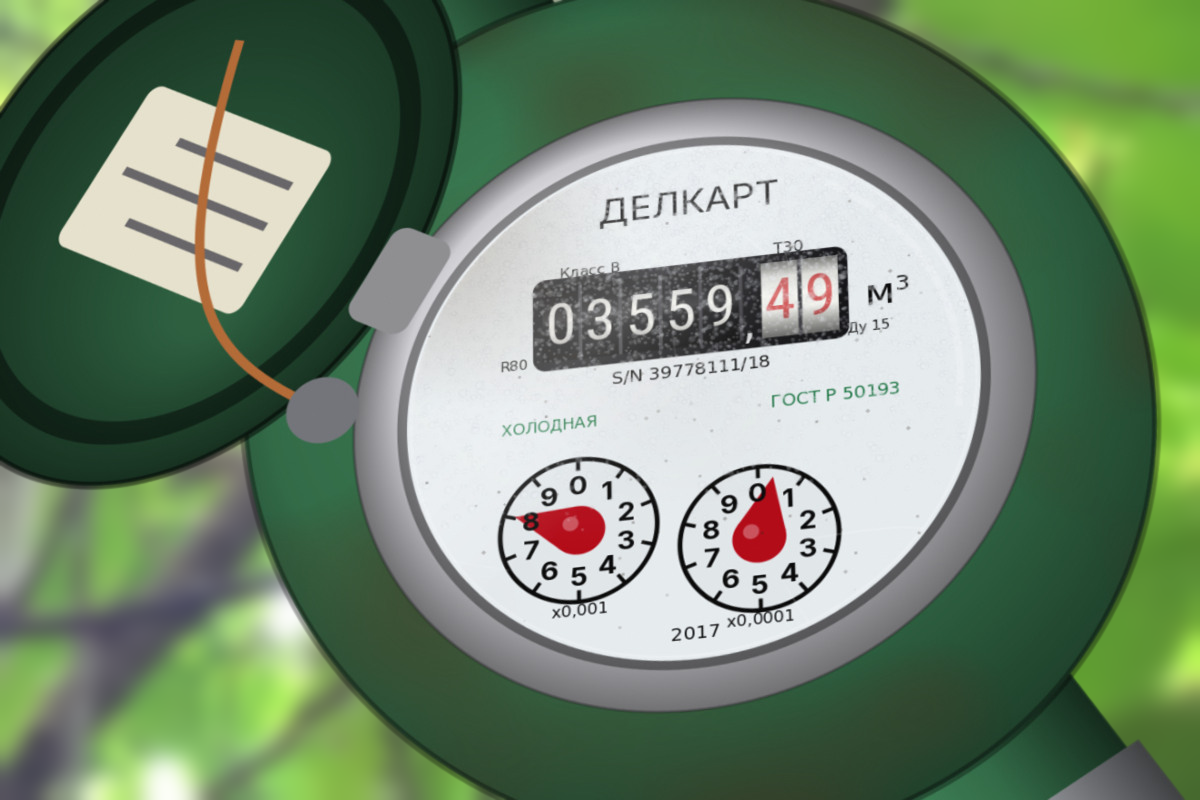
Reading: m³ 3559.4980
